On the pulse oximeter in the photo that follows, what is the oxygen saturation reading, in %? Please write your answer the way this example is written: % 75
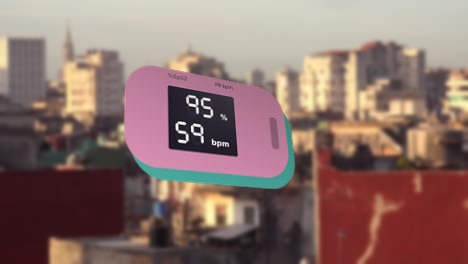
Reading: % 95
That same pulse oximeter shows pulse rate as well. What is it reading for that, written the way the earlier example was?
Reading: bpm 59
